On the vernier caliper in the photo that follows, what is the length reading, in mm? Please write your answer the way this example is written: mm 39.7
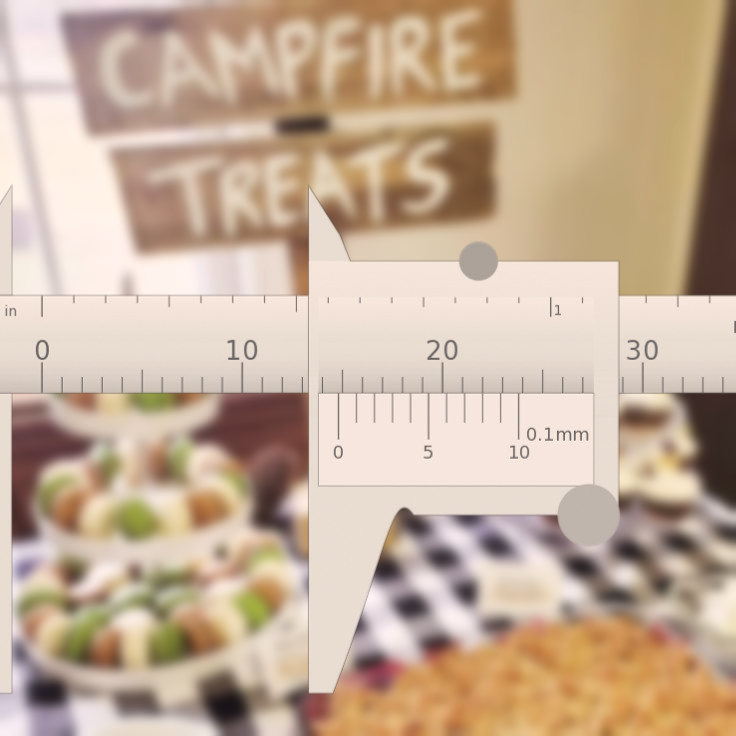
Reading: mm 14.8
